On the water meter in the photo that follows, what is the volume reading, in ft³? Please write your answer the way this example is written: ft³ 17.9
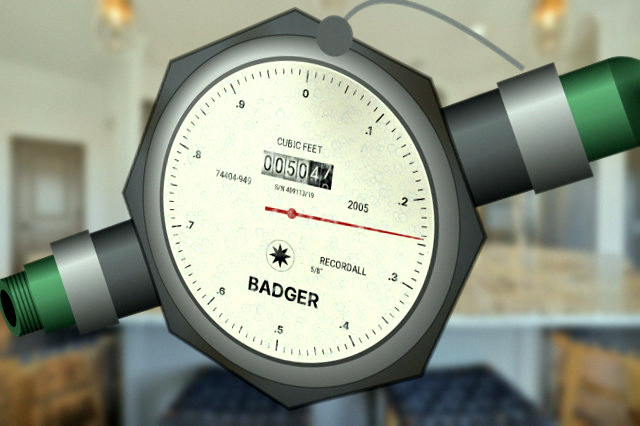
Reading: ft³ 5047.24
